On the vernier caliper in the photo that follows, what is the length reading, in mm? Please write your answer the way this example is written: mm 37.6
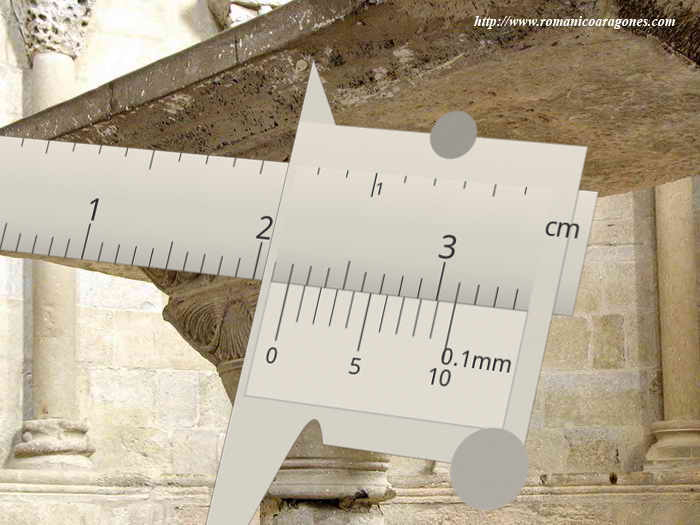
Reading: mm 22.0
